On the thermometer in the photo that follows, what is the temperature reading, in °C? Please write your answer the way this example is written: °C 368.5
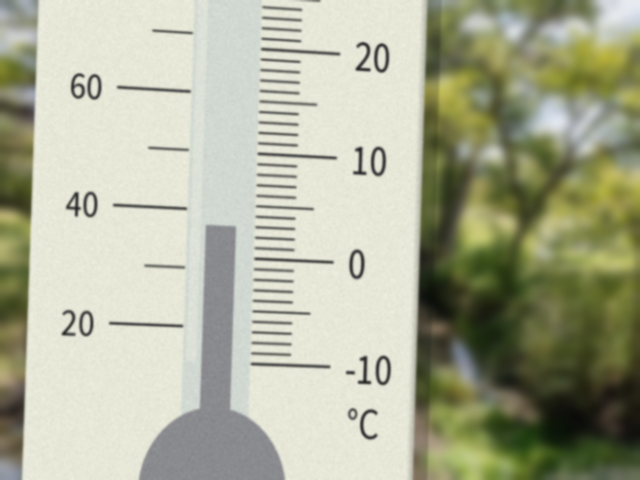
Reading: °C 3
